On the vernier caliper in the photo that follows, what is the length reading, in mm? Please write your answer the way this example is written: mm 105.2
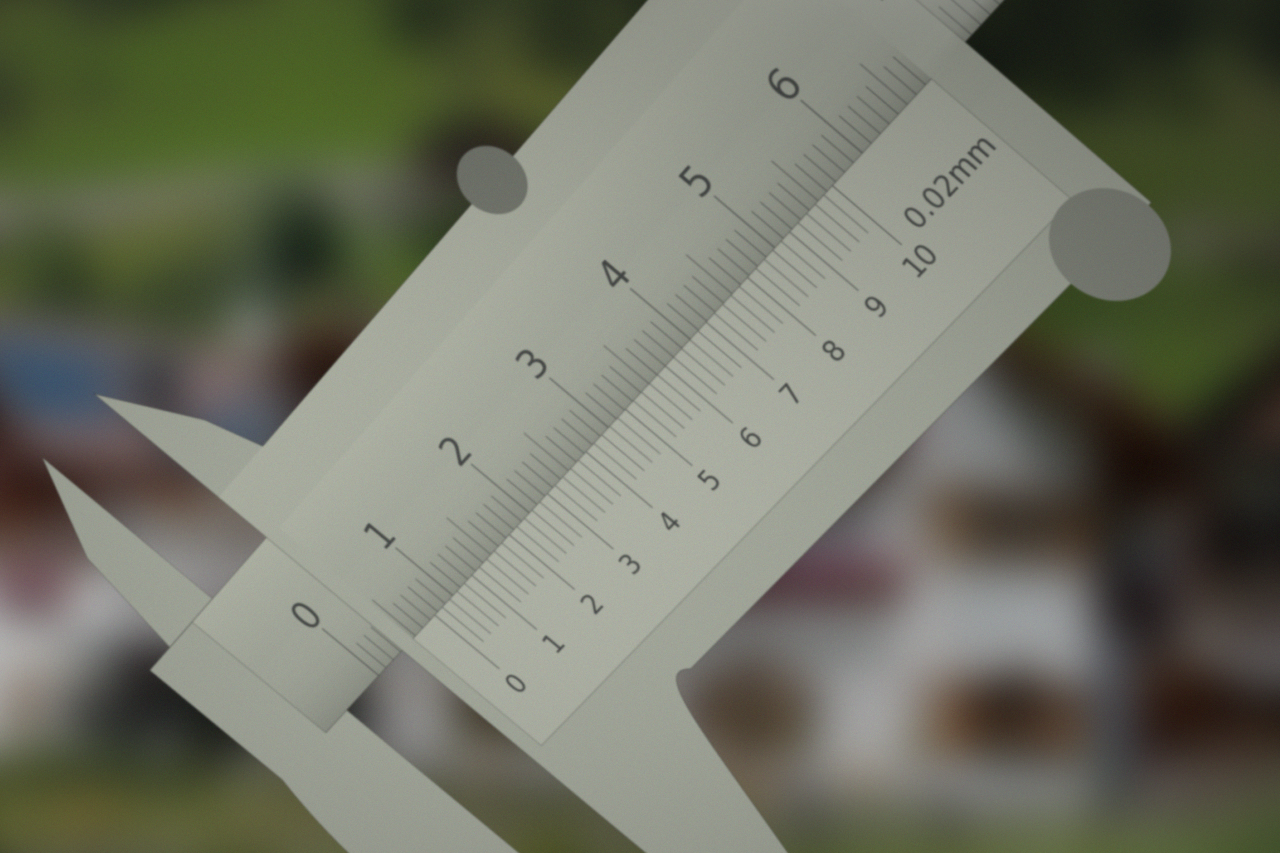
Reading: mm 7.6
